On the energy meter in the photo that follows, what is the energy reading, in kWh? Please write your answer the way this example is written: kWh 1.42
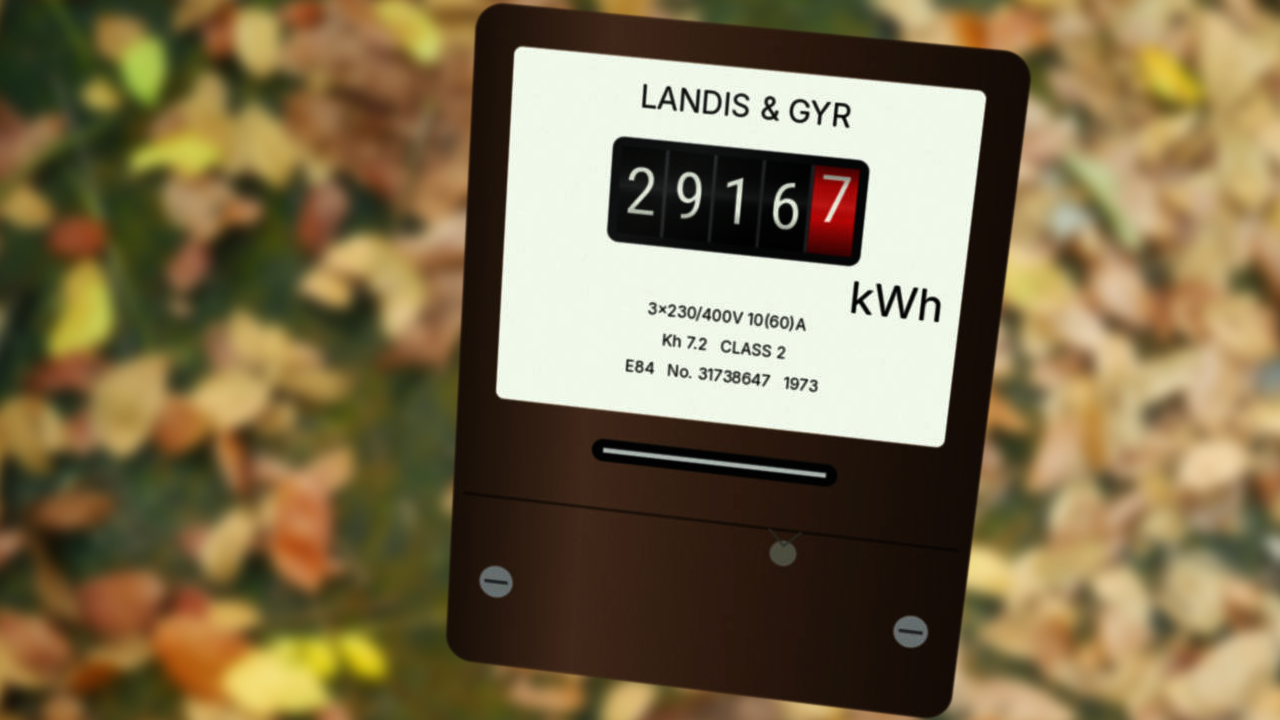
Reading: kWh 2916.7
